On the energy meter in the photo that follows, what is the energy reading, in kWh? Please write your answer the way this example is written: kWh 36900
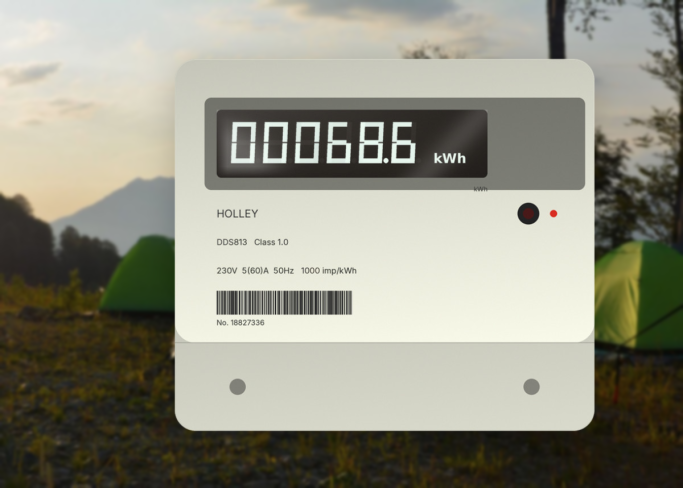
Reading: kWh 68.6
